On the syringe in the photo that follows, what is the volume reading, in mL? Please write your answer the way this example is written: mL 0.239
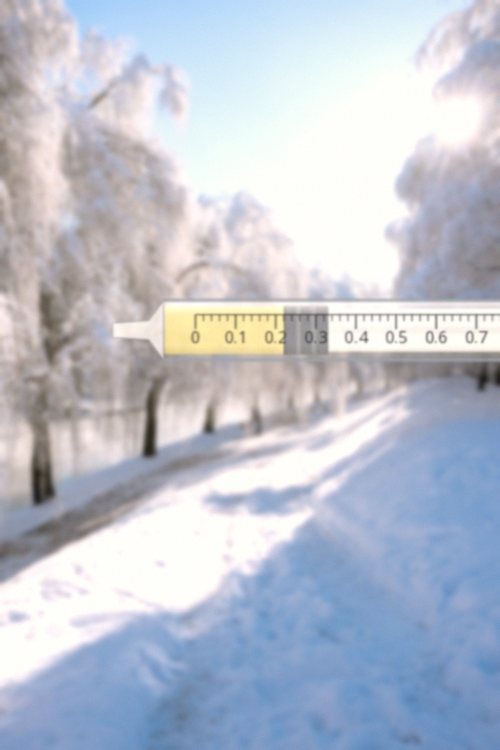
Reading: mL 0.22
